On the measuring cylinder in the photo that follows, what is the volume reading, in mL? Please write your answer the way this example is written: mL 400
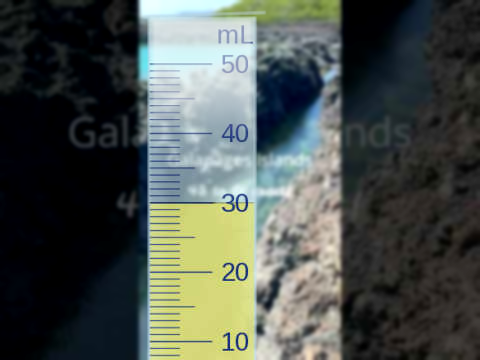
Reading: mL 30
